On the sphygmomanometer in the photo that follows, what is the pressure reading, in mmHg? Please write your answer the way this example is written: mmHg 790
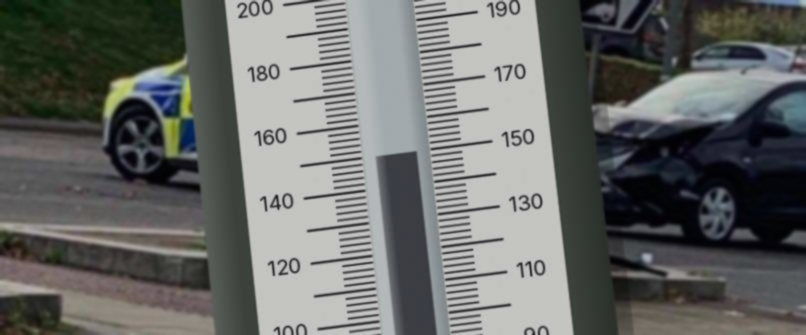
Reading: mmHg 150
